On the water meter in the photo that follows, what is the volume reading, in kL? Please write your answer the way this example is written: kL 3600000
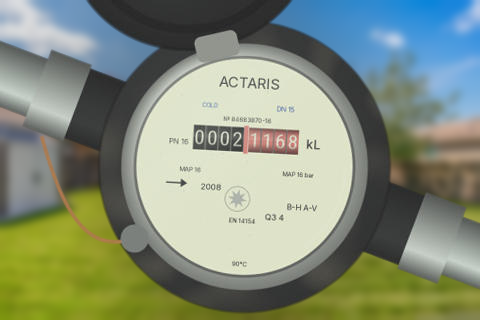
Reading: kL 2.1168
